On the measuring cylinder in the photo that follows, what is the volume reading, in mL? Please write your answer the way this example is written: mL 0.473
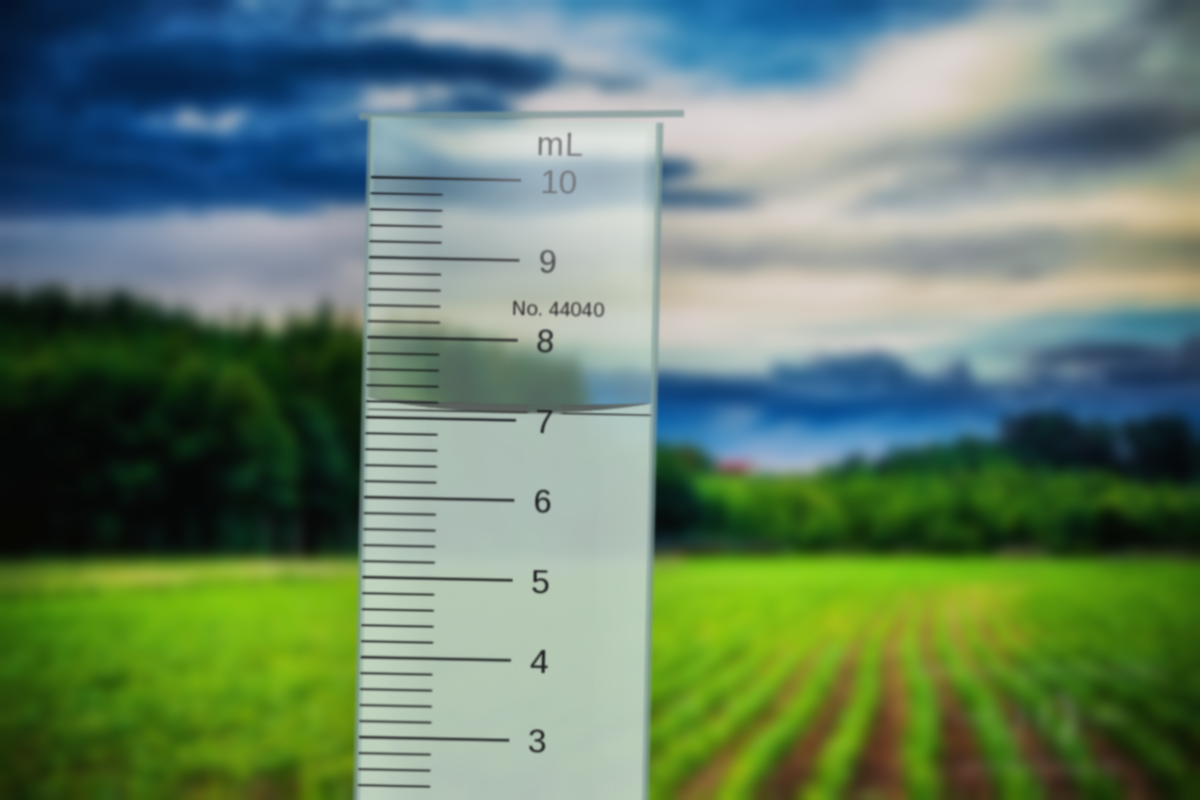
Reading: mL 7.1
